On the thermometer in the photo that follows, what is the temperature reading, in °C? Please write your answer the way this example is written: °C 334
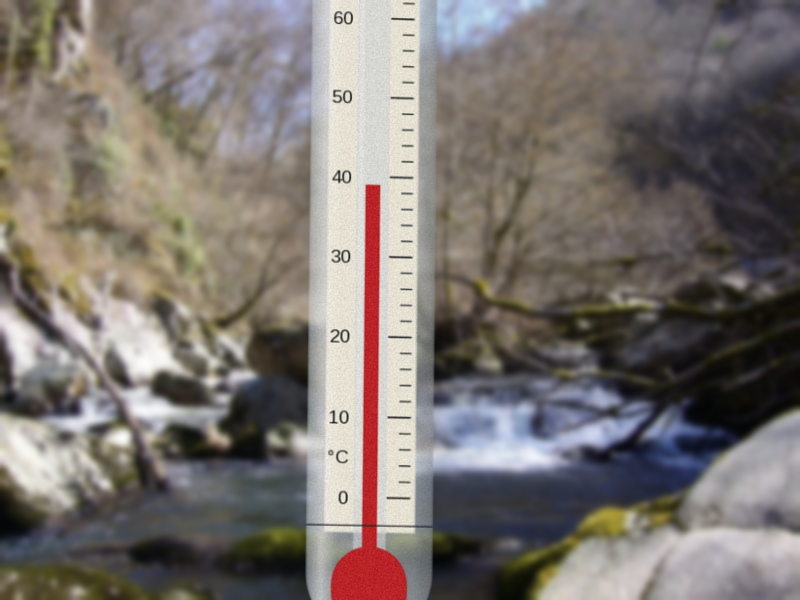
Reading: °C 39
